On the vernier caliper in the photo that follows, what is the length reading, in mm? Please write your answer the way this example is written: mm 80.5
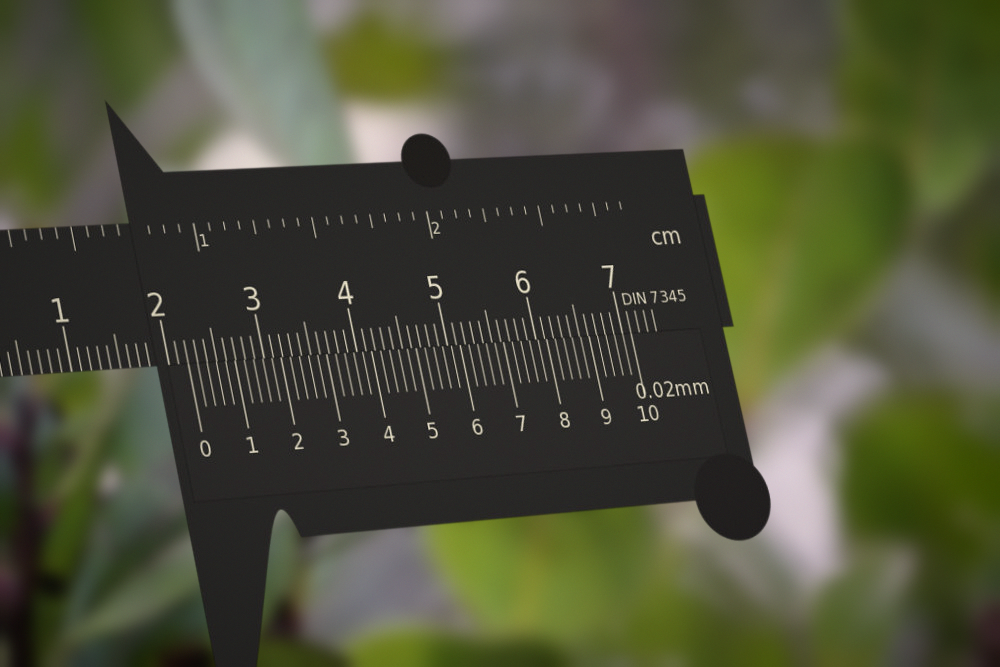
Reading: mm 22.0
